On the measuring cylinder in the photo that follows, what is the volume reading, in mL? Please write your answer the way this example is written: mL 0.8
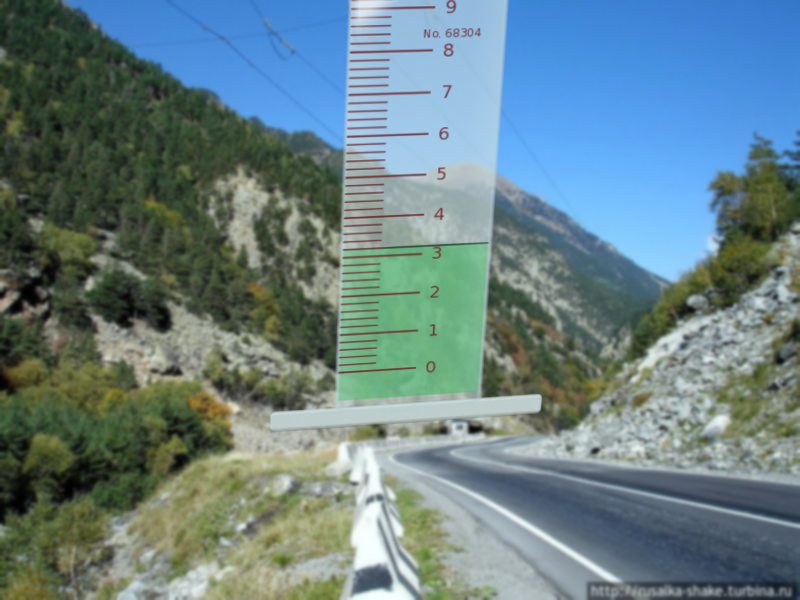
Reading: mL 3.2
